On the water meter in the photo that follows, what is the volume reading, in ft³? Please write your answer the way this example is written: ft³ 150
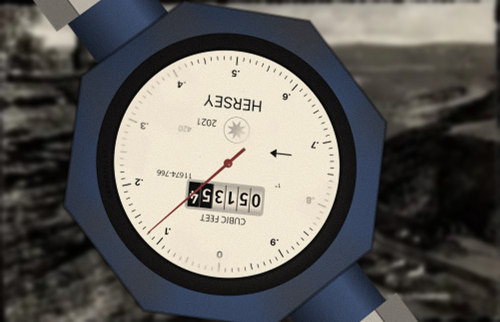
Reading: ft³ 51354.12
